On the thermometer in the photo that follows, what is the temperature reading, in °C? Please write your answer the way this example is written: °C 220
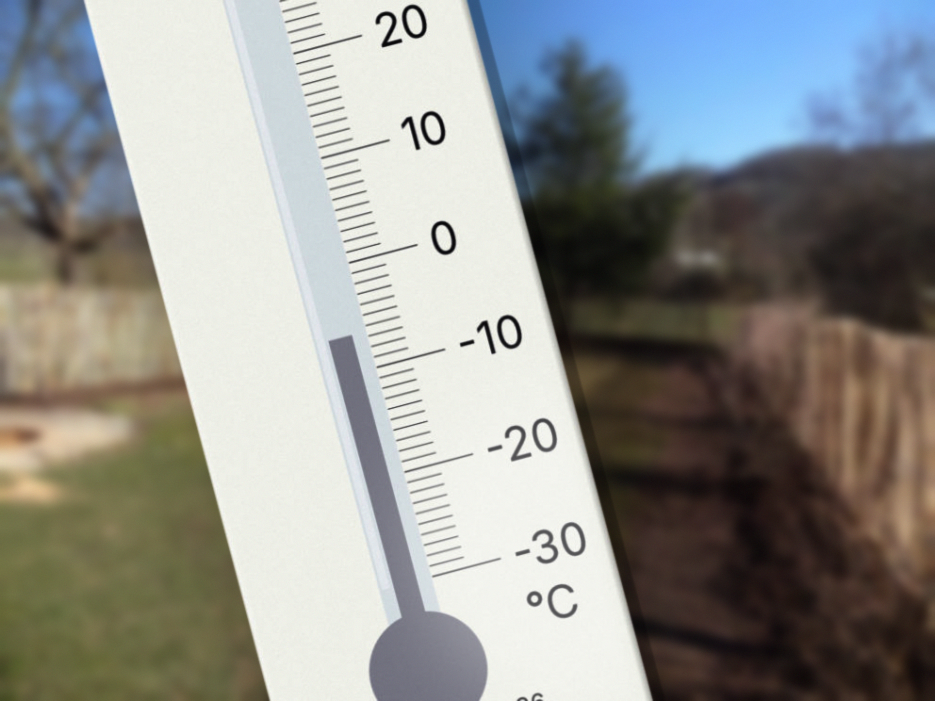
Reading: °C -6.5
